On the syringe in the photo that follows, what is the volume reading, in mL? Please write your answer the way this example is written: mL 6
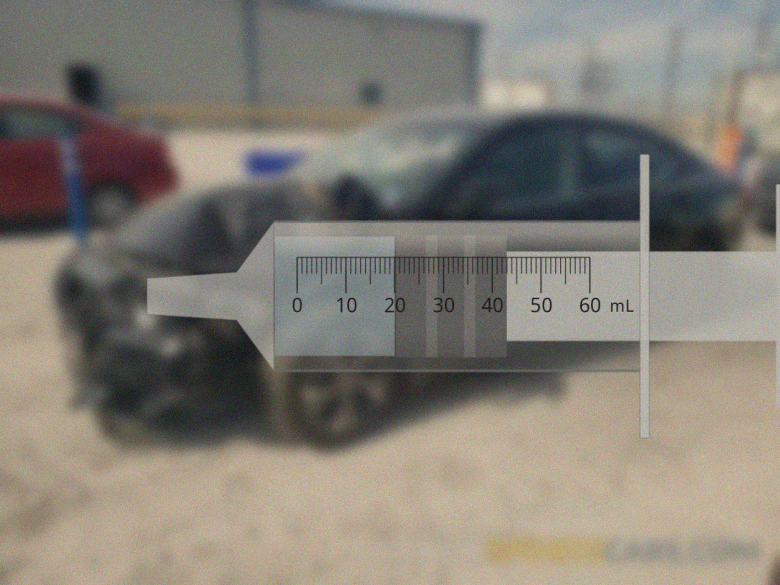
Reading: mL 20
